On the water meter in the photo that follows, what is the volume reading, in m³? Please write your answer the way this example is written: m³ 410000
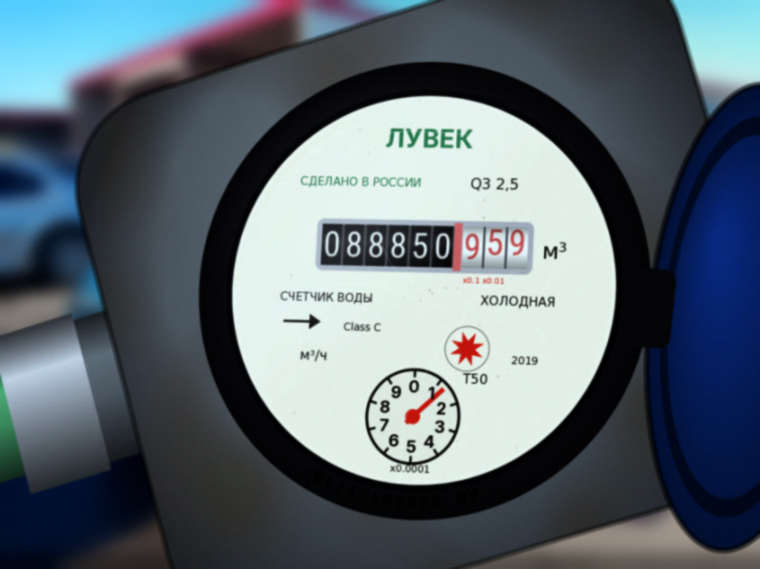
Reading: m³ 88850.9591
